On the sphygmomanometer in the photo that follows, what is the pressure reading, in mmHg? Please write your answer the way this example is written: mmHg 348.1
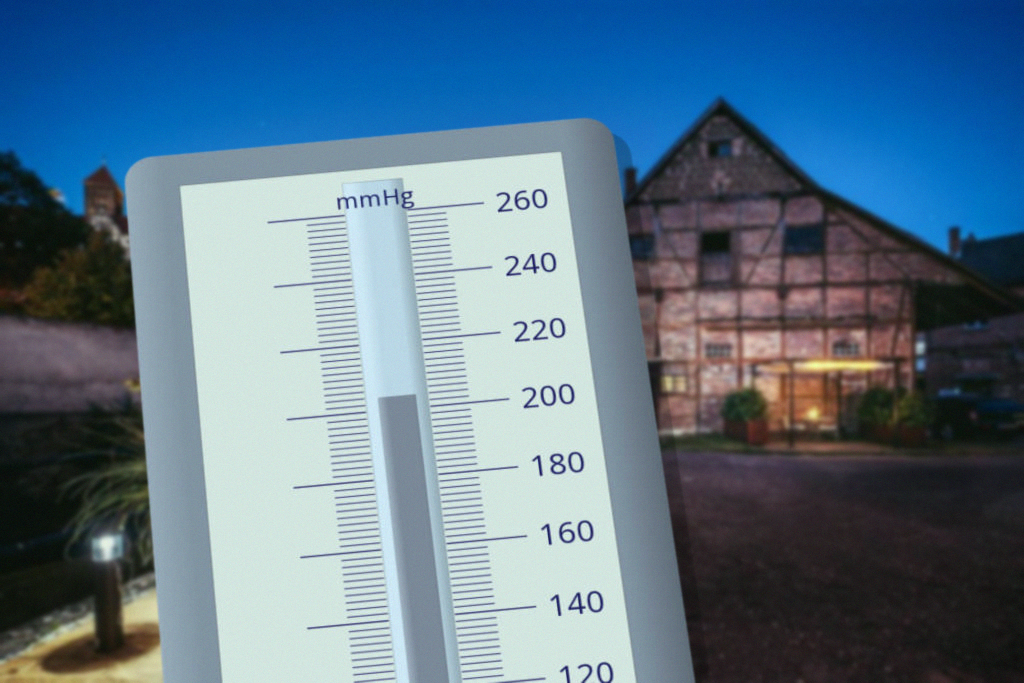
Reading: mmHg 204
